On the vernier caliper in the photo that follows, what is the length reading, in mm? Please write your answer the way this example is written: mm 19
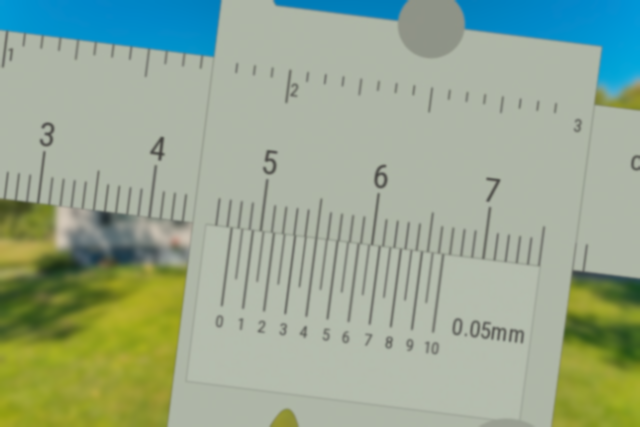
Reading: mm 47.4
